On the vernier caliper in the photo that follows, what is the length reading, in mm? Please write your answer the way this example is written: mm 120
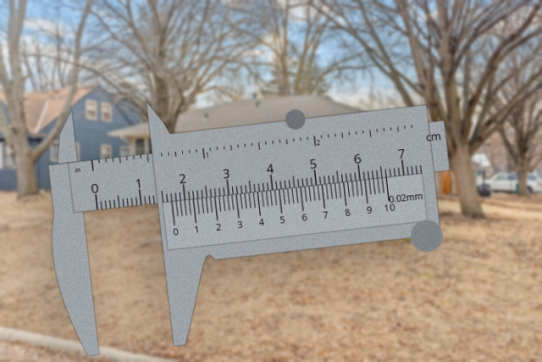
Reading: mm 17.0
